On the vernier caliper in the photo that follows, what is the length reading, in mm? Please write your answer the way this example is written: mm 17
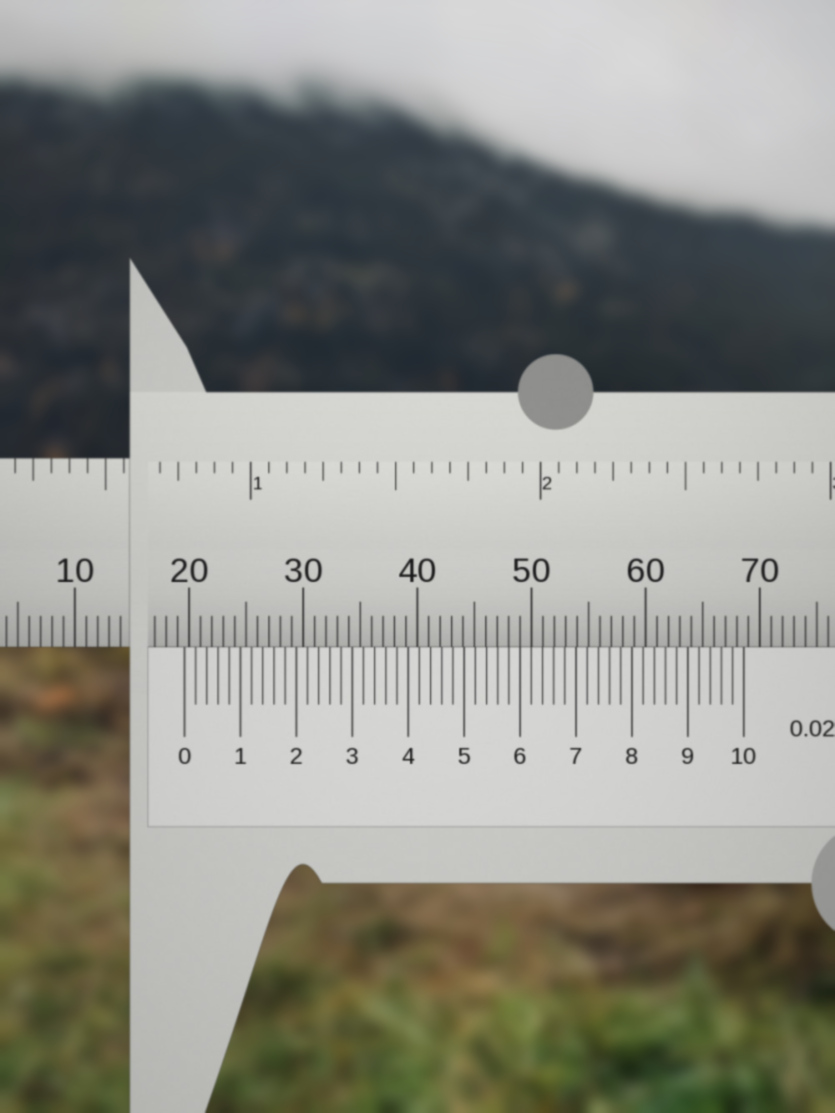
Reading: mm 19.6
